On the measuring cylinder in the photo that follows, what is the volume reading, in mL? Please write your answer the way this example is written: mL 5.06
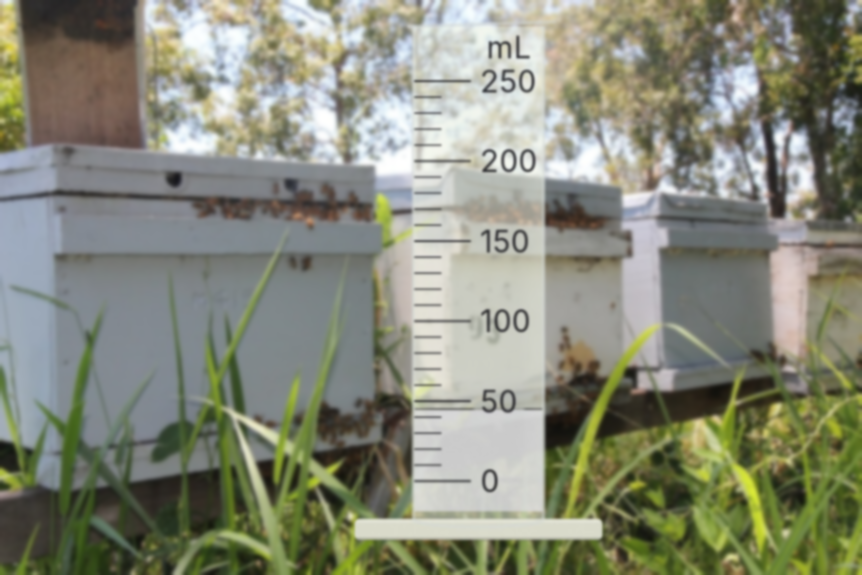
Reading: mL 45
